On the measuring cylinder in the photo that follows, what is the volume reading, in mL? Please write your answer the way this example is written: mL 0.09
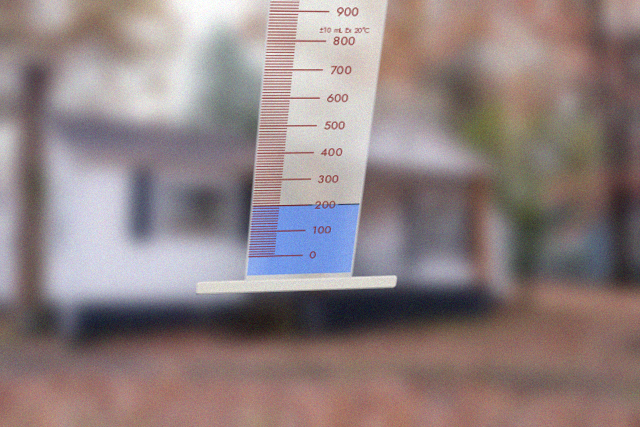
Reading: mL 200
